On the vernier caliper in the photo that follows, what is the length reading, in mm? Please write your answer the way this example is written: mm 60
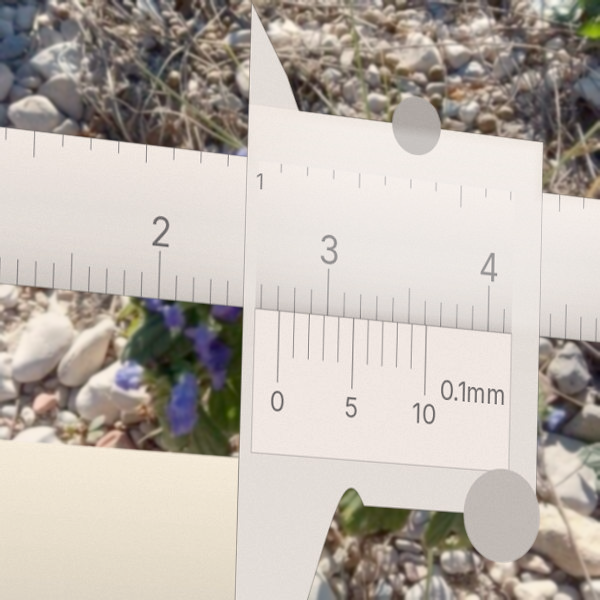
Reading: mm 27.1
